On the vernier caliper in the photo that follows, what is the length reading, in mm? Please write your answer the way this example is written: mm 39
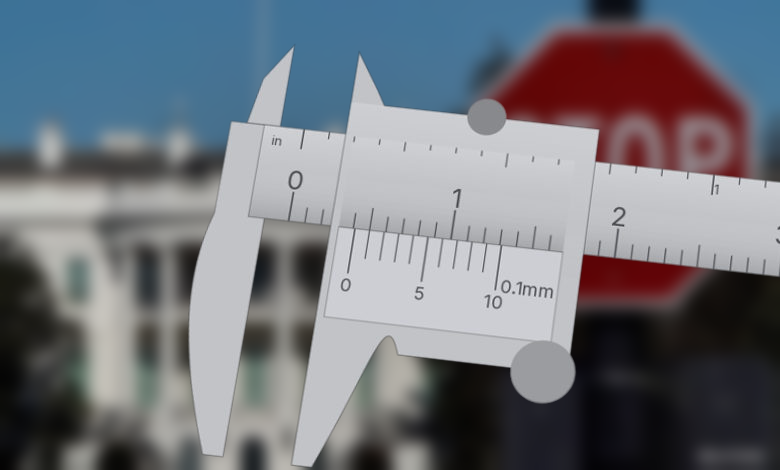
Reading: mm 4.1
